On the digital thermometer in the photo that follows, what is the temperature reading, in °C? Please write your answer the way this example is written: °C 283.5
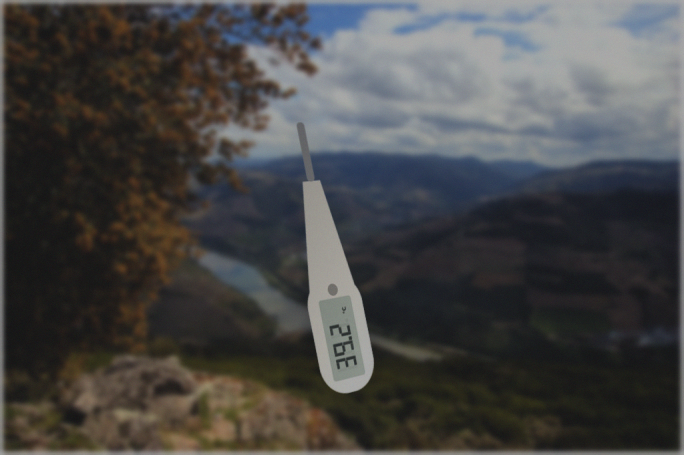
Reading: °C 39.2
